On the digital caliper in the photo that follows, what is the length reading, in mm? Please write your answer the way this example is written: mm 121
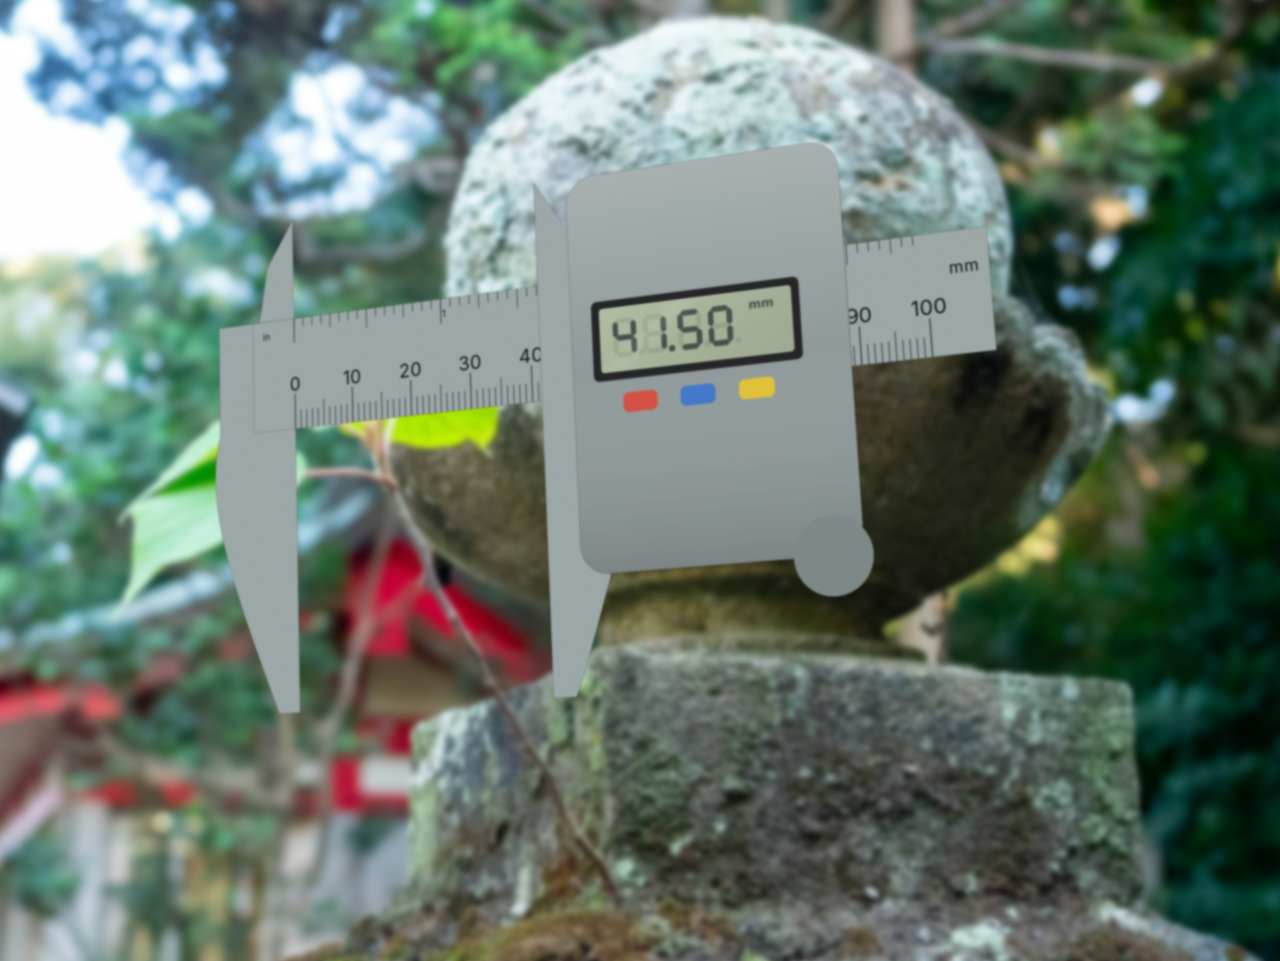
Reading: mm 41.50
